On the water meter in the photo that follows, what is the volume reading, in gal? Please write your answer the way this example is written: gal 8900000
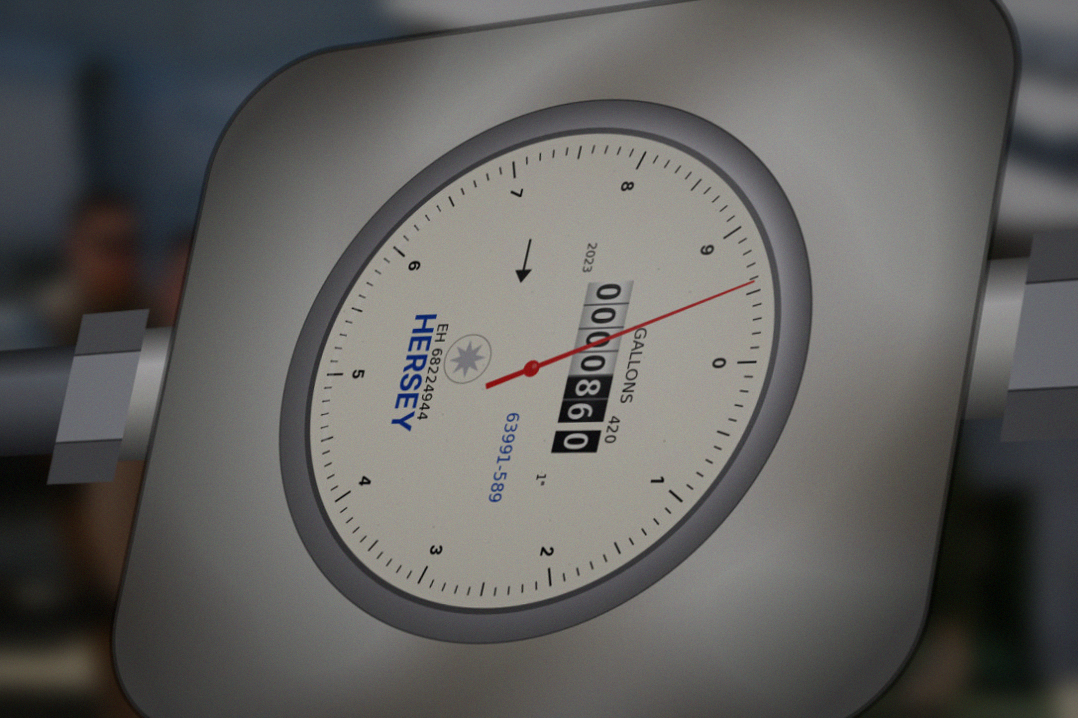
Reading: gal 859.4
